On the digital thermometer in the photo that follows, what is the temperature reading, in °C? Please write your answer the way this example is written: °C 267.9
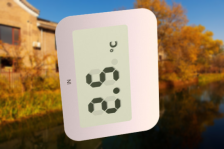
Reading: °C 2.5
